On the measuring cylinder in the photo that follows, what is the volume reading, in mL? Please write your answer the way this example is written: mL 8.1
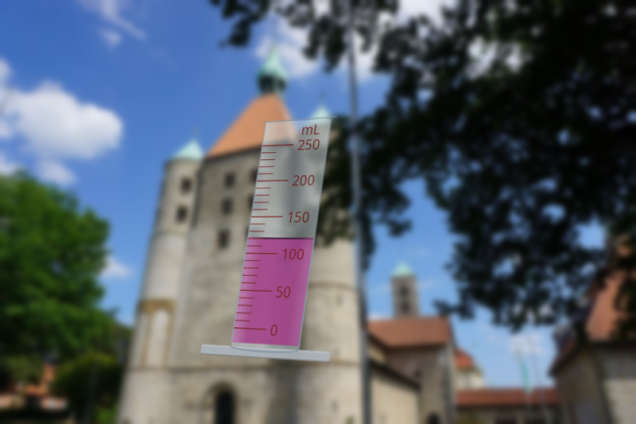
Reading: mL 120
